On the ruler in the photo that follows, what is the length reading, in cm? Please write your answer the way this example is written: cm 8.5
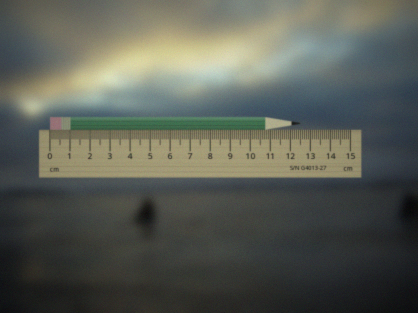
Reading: cm 12.5
